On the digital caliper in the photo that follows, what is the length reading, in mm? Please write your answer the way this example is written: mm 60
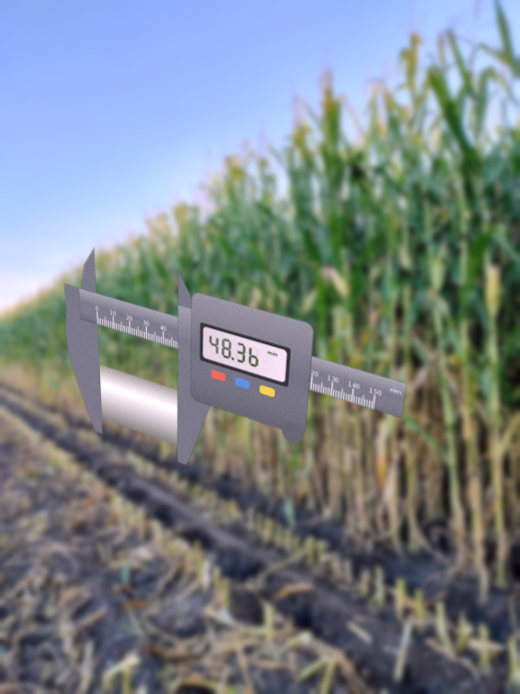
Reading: mm 48.36
